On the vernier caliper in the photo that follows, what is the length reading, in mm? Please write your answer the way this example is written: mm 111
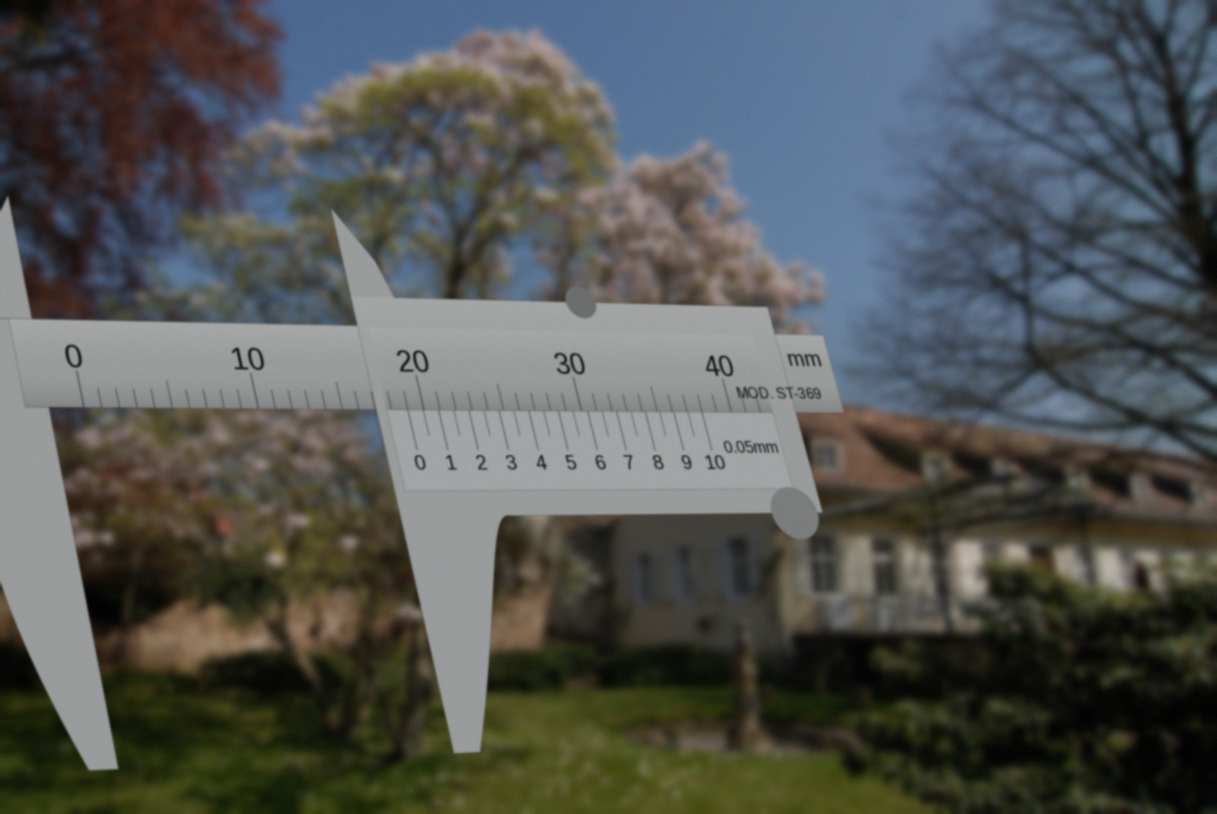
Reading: mm 19.0
